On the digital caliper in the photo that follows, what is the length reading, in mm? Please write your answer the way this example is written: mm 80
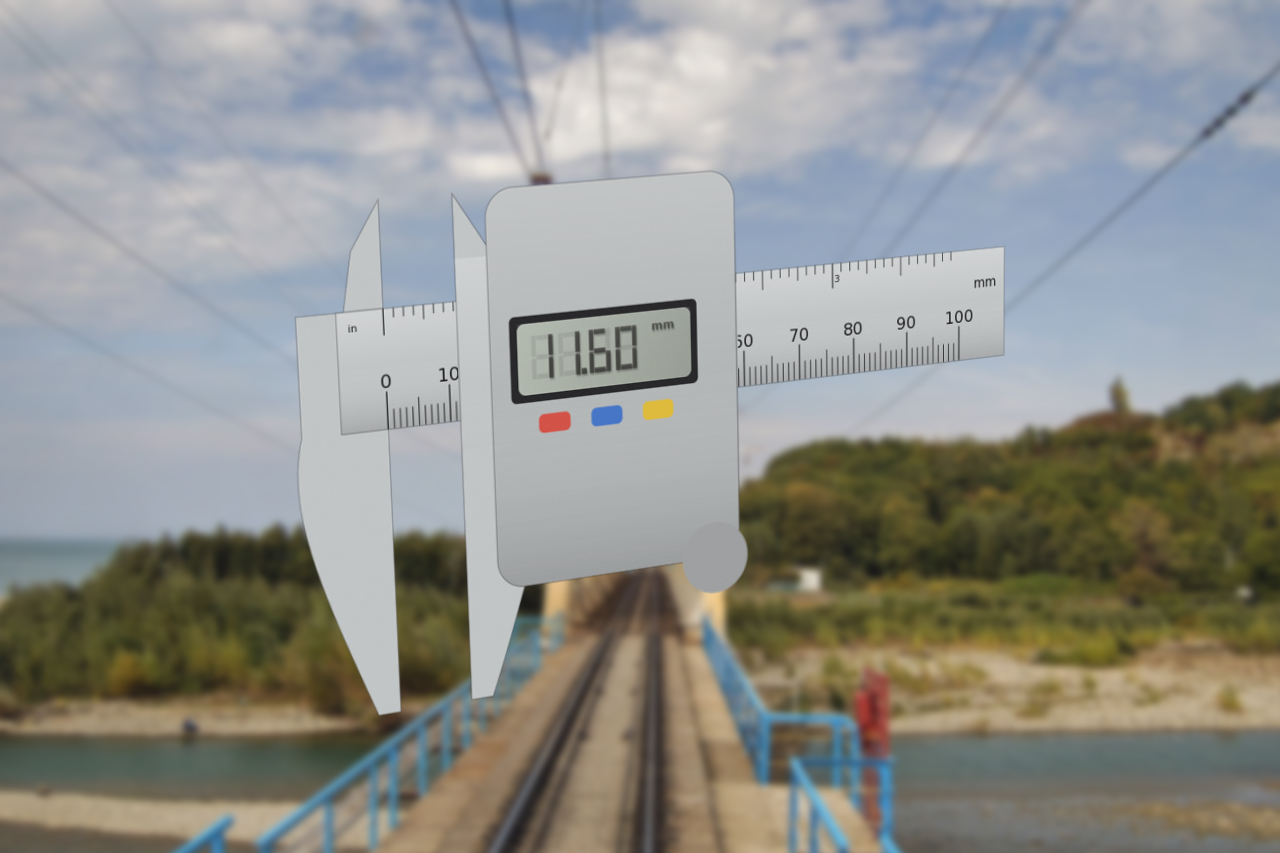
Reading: mm 11.60
